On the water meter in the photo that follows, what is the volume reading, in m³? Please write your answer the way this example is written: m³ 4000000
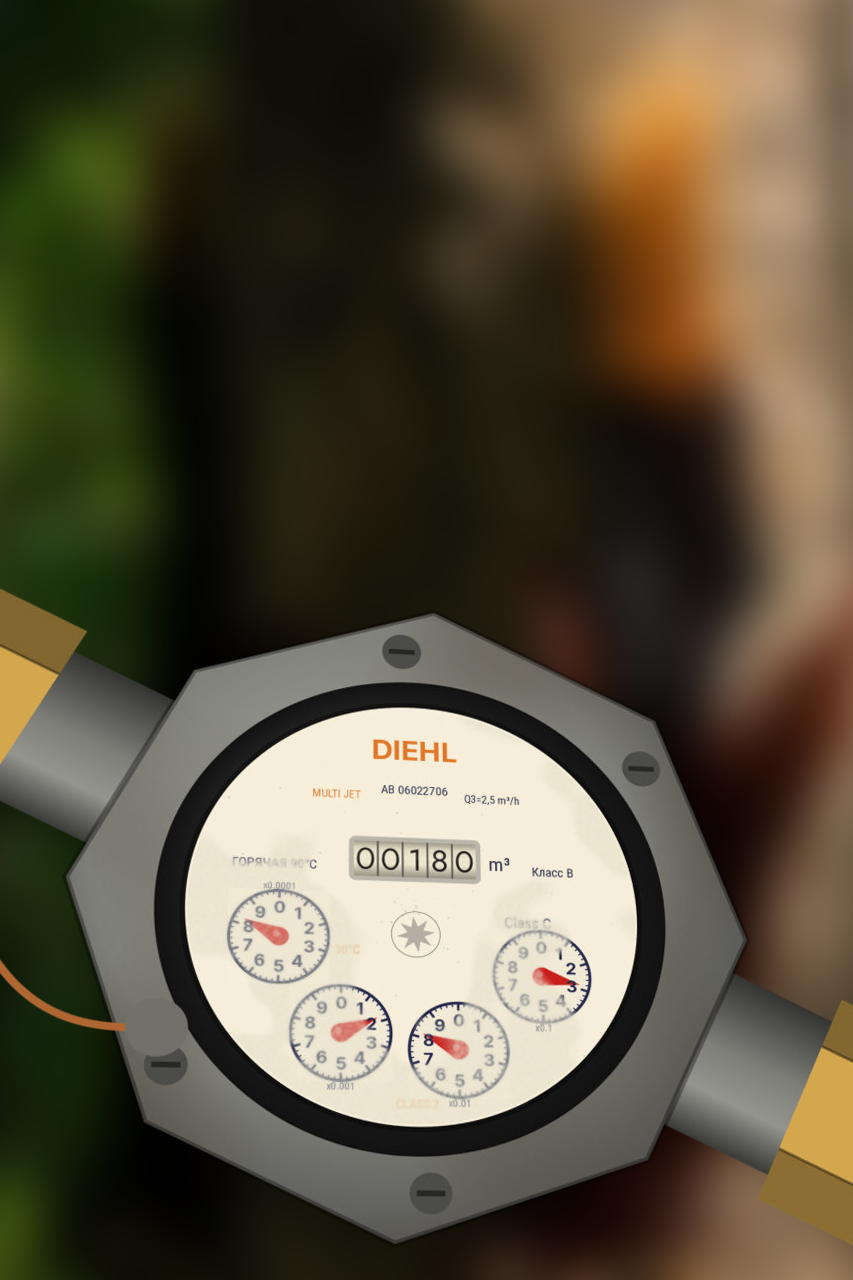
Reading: m³ 180.2818
